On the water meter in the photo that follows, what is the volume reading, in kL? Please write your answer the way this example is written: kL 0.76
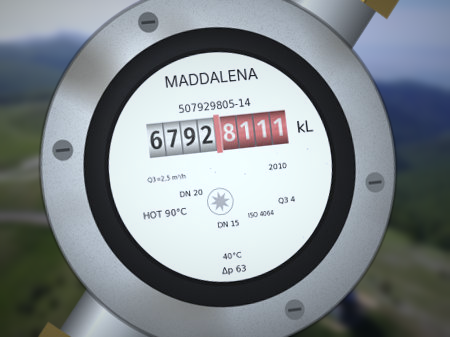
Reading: kL 6792.8111
